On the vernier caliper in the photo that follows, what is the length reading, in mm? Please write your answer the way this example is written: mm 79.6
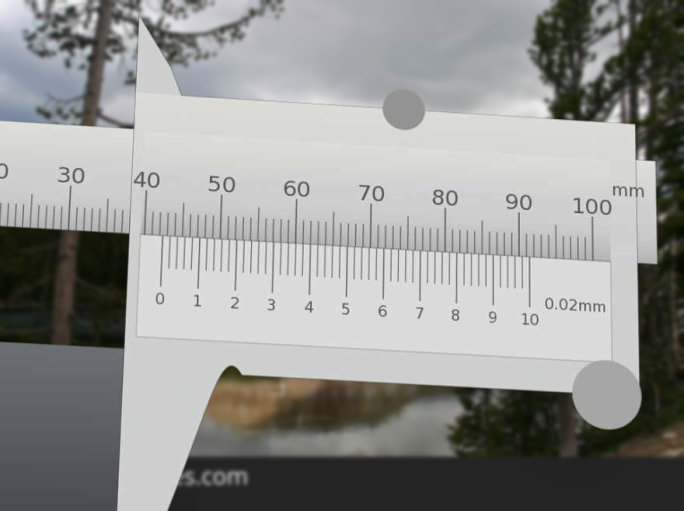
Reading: mm 42.4
